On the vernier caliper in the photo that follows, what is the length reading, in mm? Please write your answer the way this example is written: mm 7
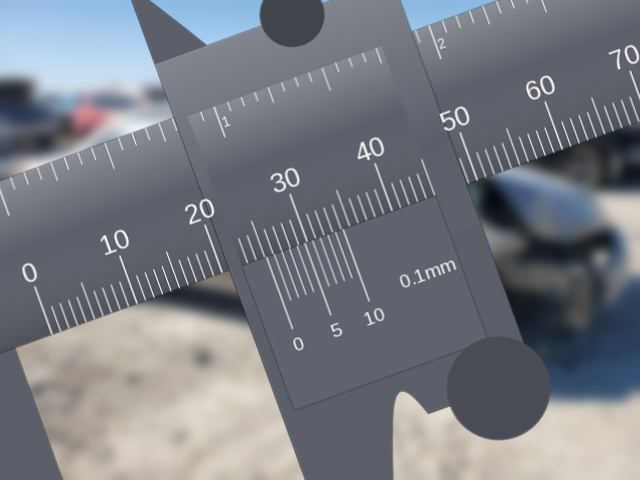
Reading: mm 25.2
